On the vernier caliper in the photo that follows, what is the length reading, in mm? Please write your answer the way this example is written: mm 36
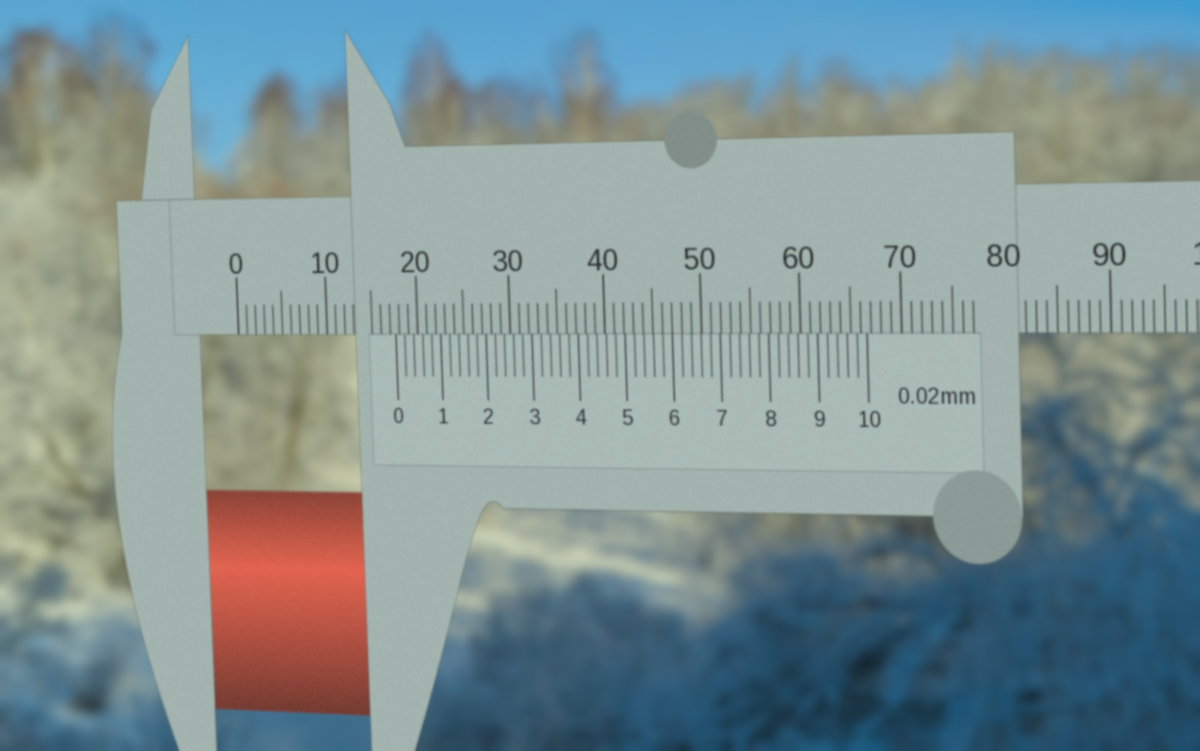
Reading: mm 17.6
